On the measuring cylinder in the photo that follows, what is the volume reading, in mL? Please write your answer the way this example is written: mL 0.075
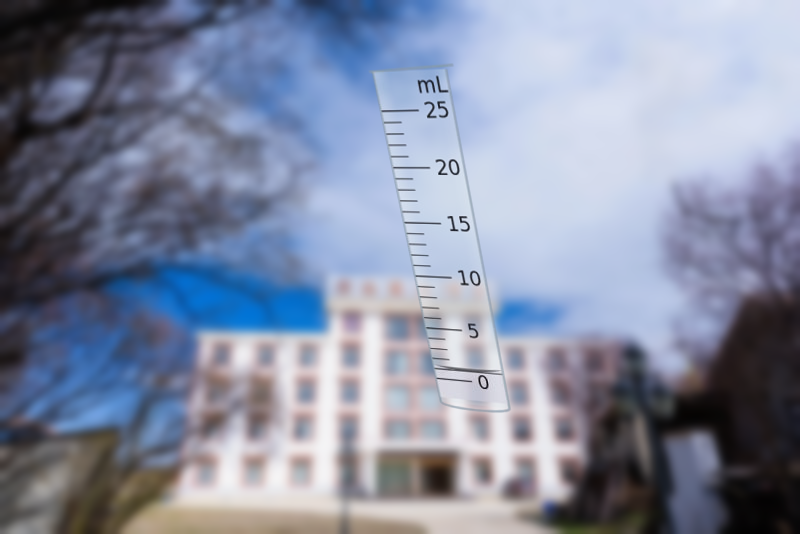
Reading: mL 1
